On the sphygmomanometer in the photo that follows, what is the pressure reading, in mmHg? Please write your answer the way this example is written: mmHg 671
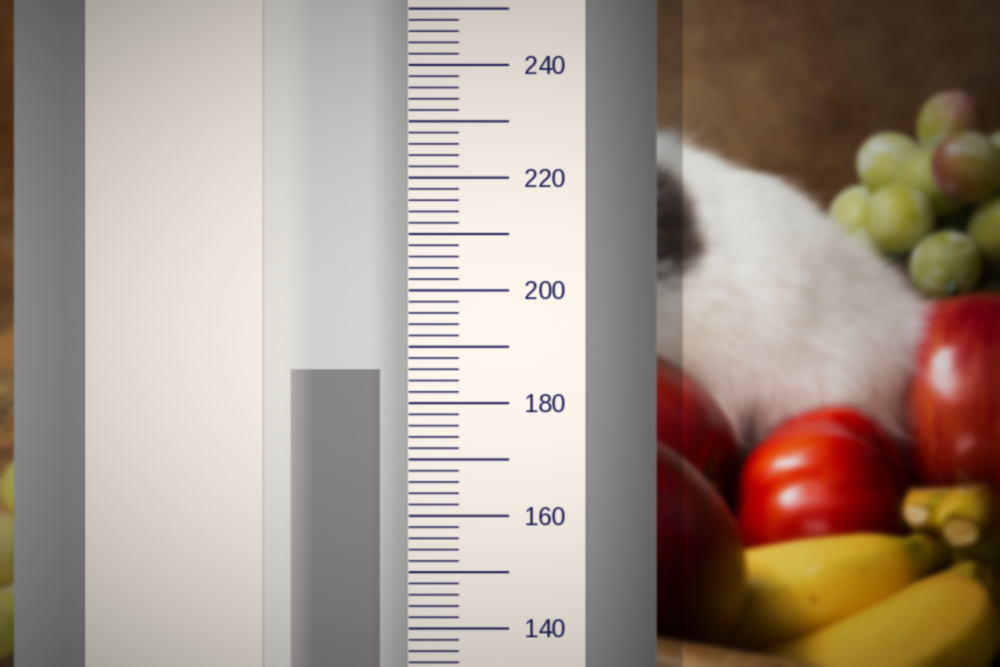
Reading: mmHg 186
